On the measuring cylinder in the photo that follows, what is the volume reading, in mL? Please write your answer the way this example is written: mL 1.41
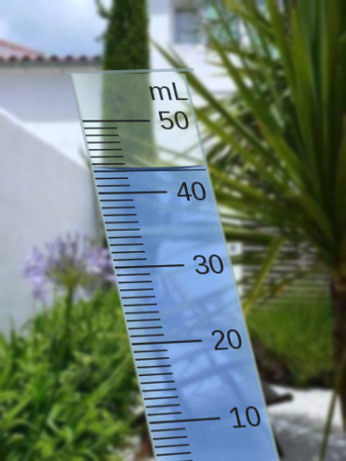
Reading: mL 43
